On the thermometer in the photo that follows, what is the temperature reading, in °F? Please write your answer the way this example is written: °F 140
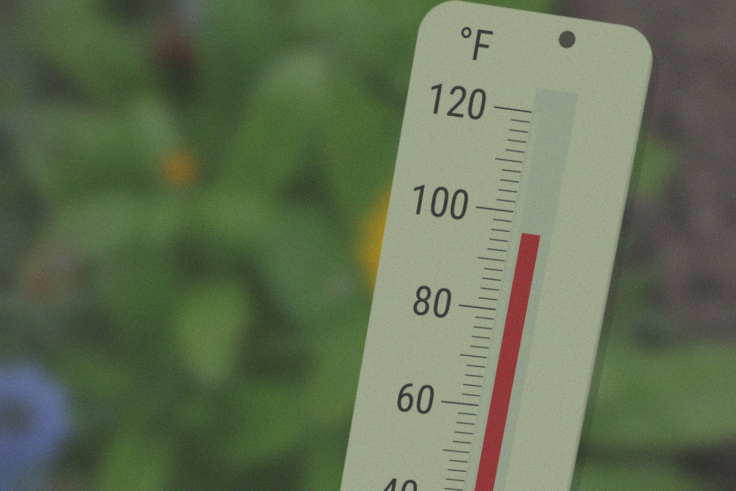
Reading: °F 96
